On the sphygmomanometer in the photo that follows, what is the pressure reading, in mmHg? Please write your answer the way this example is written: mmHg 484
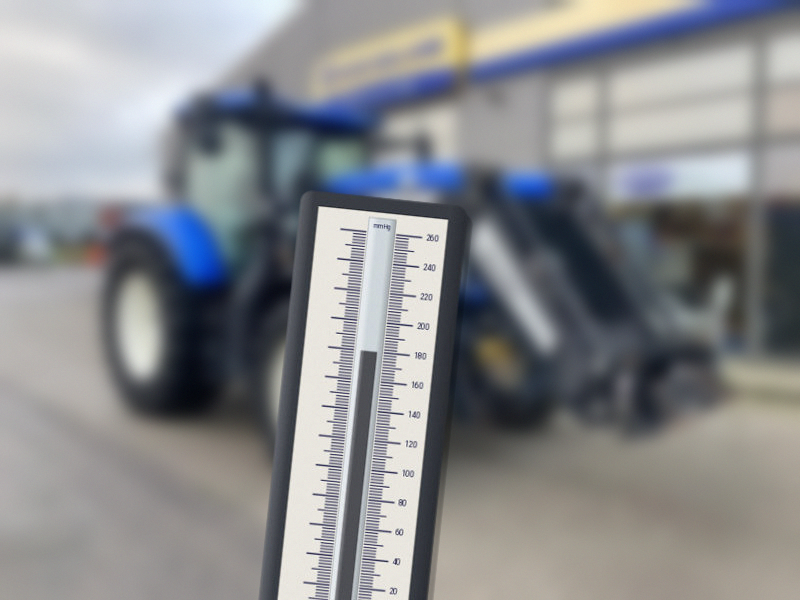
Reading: mmHg 180
